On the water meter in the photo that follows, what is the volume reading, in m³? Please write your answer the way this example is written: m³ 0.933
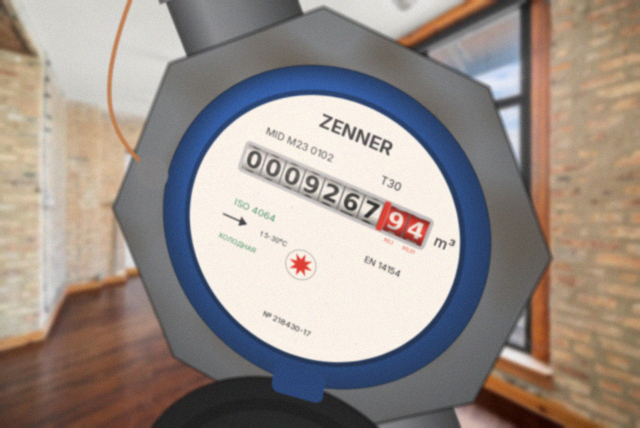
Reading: m³ 9267.94
